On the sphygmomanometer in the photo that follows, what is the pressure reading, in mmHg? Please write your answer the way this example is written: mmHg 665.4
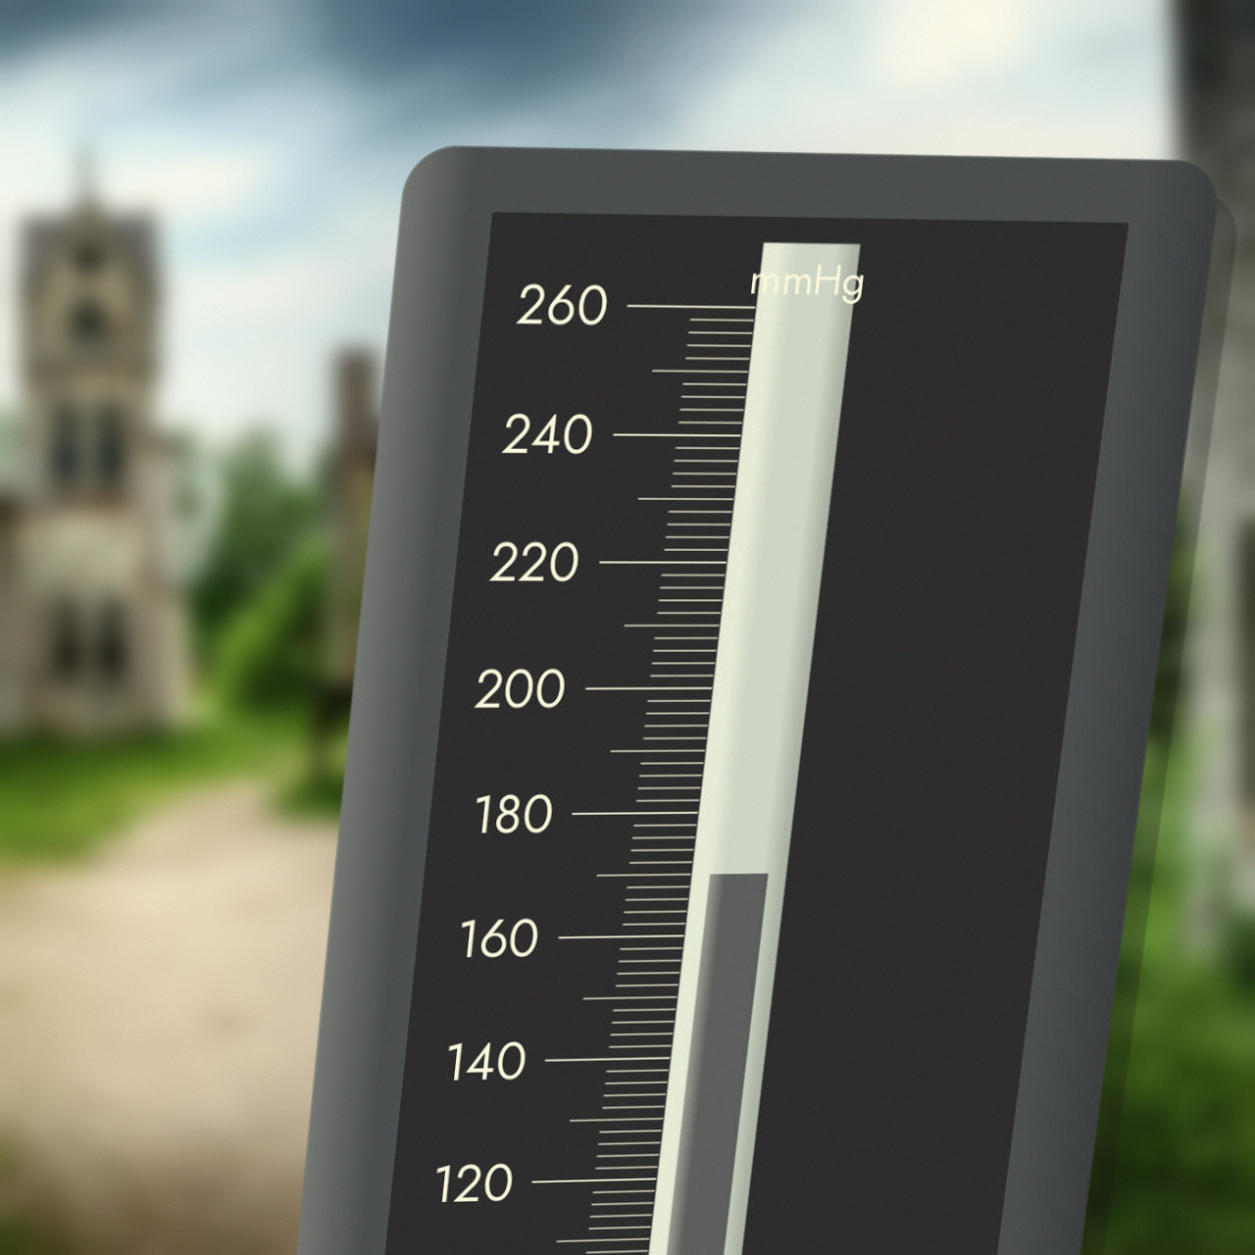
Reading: mmHg 170
